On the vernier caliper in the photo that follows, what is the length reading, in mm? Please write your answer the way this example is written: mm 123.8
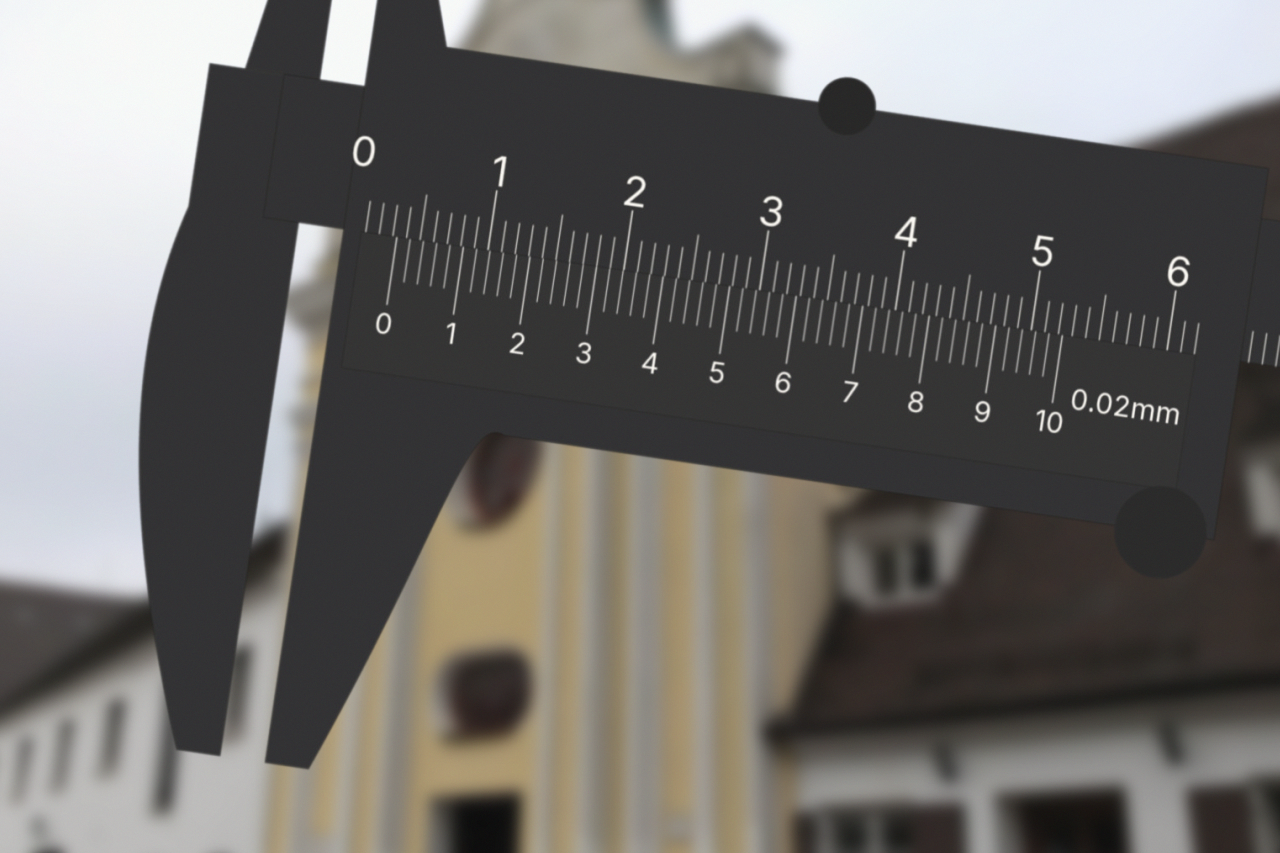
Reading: mm 3.3
